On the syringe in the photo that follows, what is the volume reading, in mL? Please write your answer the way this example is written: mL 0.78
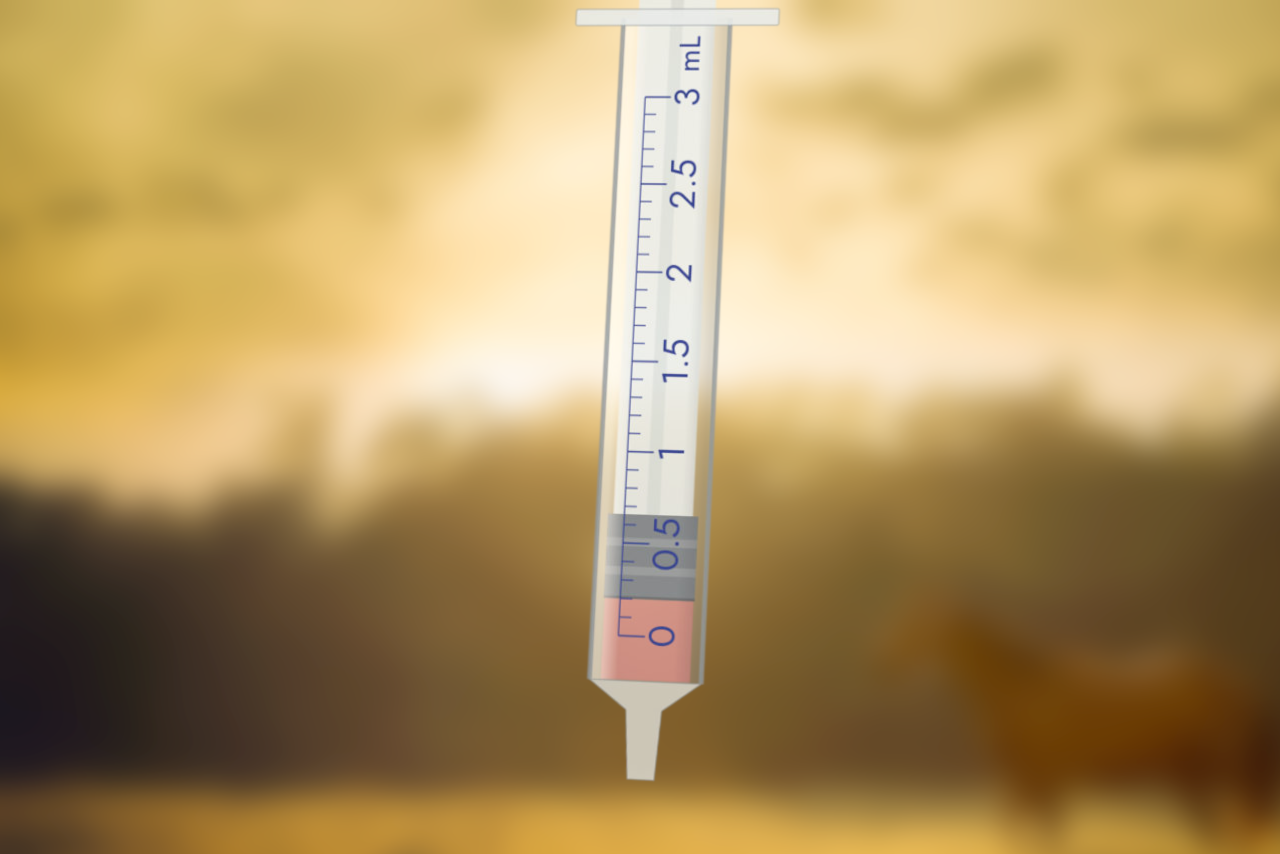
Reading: mL 0.2
